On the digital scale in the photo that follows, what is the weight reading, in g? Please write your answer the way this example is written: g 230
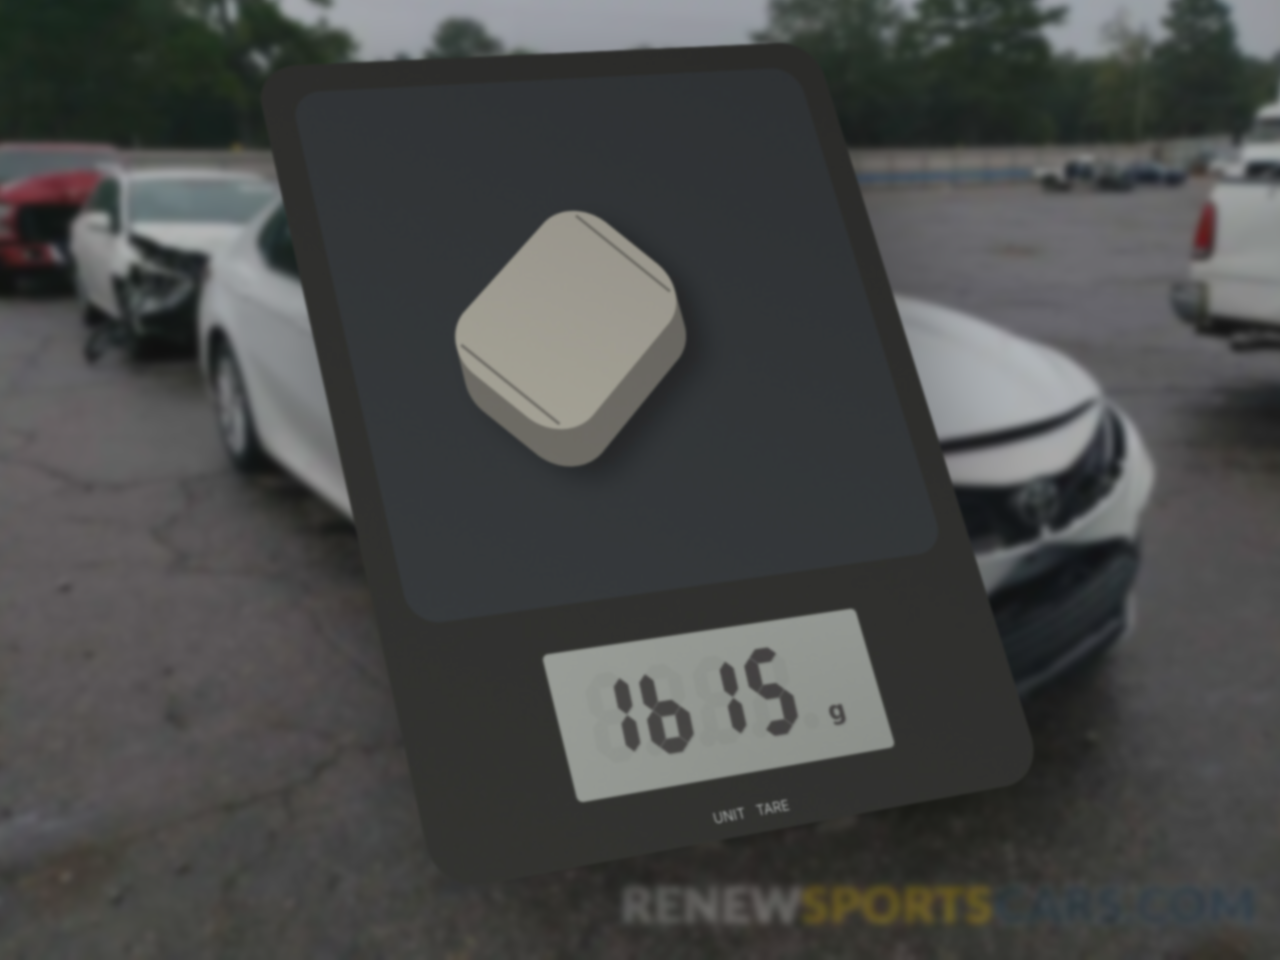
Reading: g 1615
